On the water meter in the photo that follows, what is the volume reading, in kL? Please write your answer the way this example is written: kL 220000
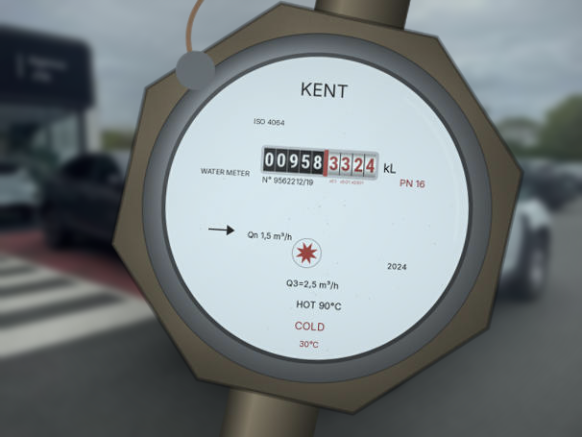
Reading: kL 958.3324
